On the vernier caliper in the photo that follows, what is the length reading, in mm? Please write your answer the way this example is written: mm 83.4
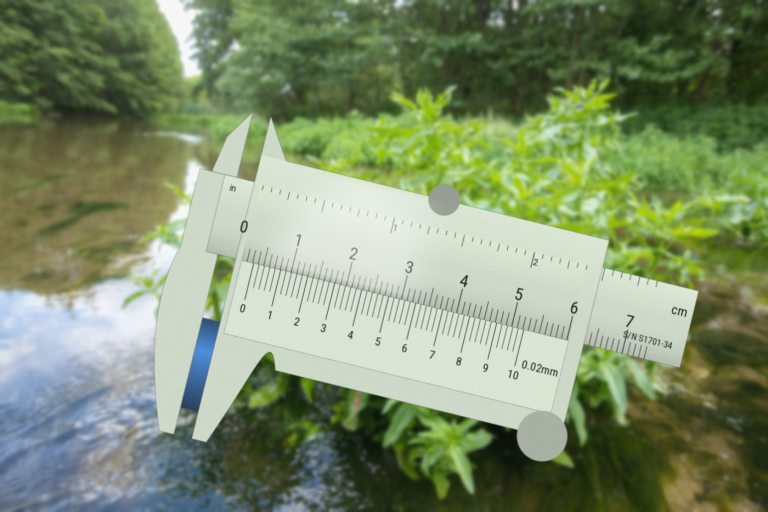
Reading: mm 3.2
